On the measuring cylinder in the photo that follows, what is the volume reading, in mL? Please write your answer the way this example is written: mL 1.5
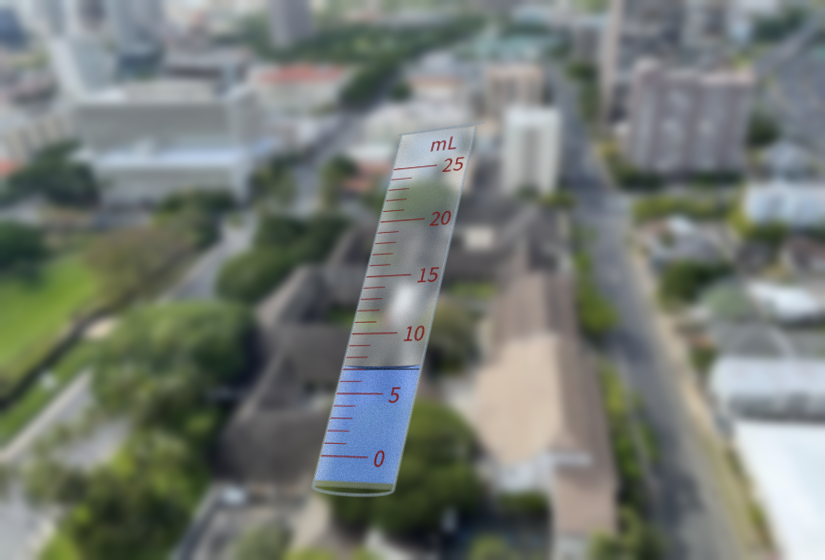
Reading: mL 7
